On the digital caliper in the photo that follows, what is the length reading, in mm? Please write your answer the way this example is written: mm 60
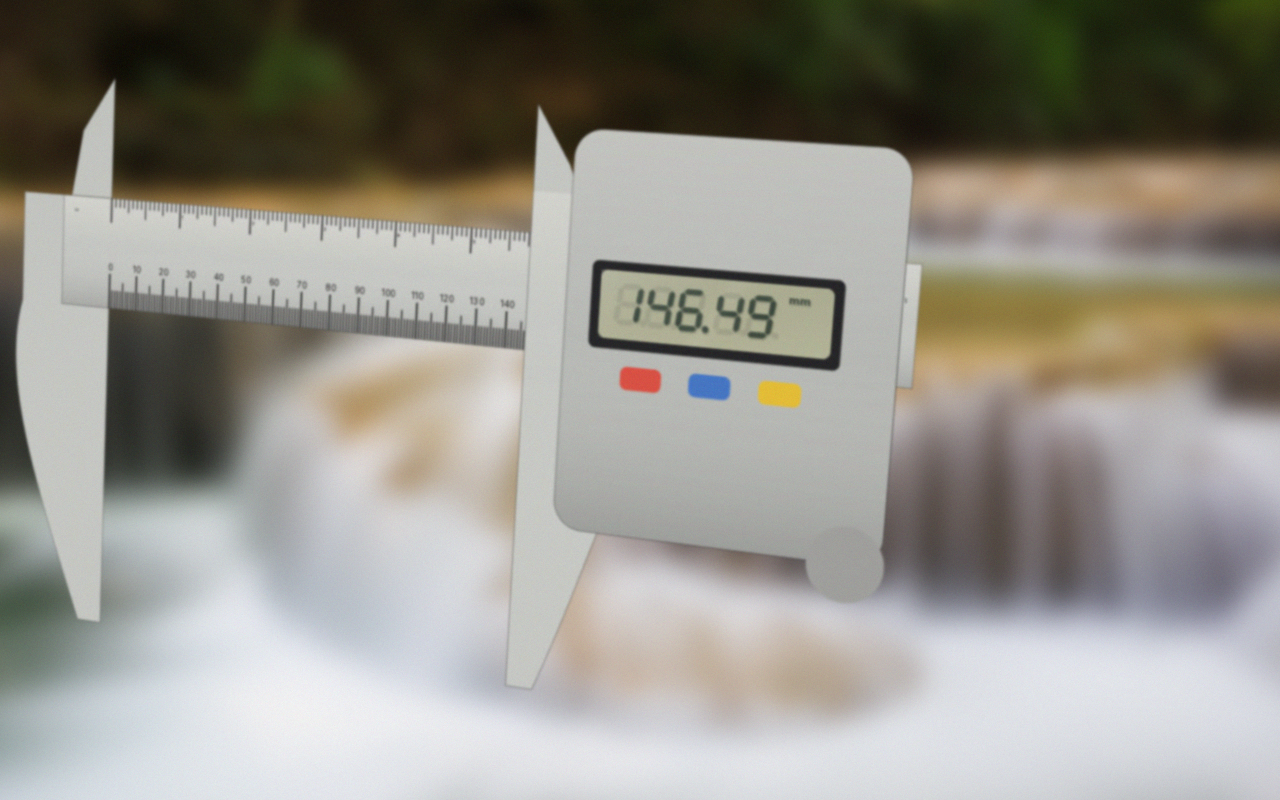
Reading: mm 146.49
